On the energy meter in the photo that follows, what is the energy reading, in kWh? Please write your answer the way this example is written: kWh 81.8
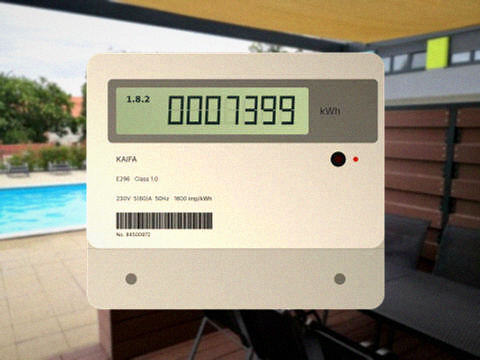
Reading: kWh 7399
